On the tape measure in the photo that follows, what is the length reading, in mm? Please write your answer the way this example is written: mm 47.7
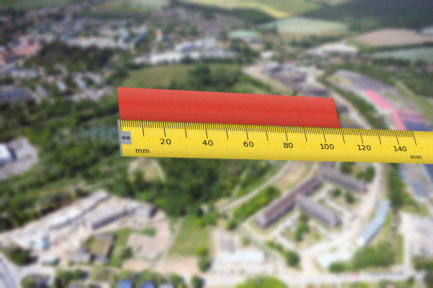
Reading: mm 110
